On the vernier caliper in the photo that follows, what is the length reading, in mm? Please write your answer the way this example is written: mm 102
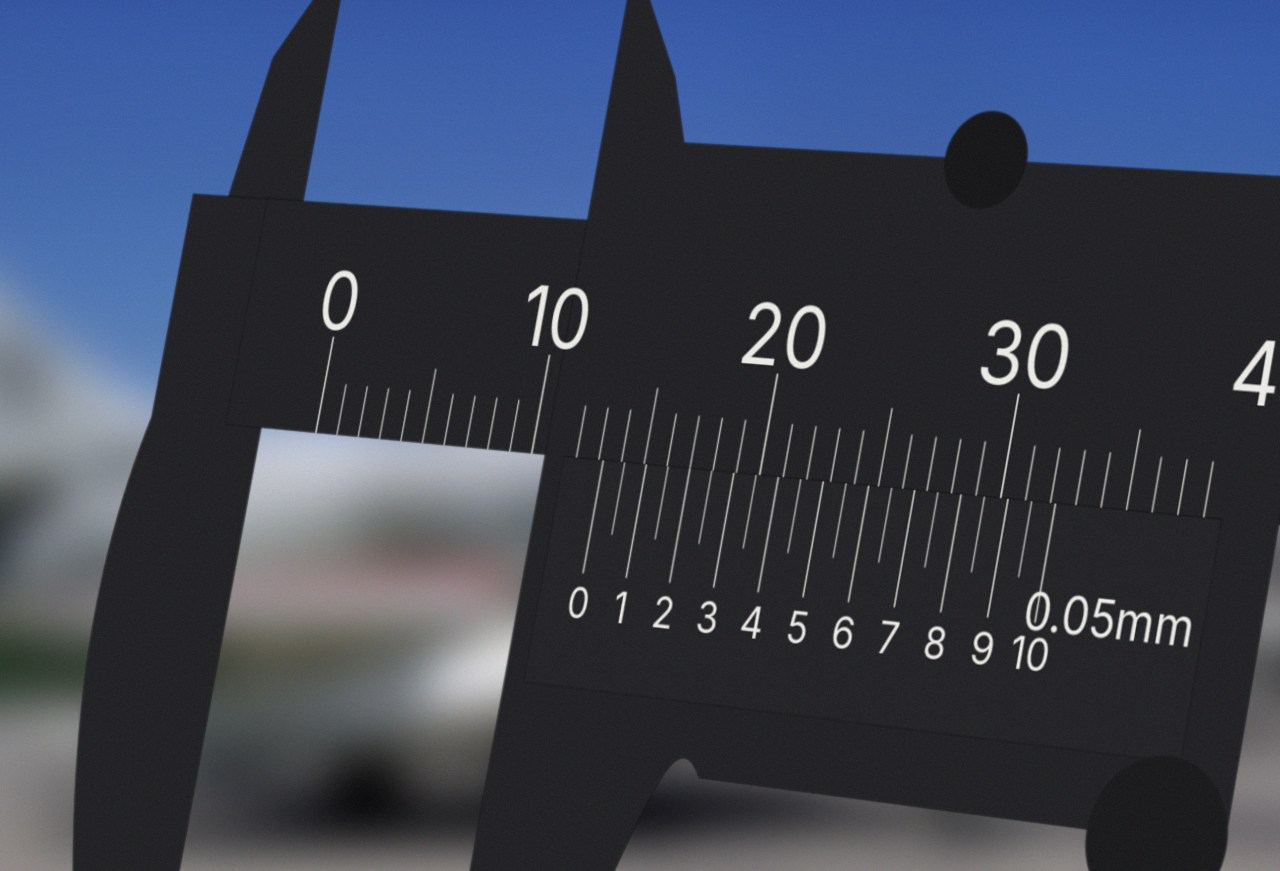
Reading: mm 13.2
